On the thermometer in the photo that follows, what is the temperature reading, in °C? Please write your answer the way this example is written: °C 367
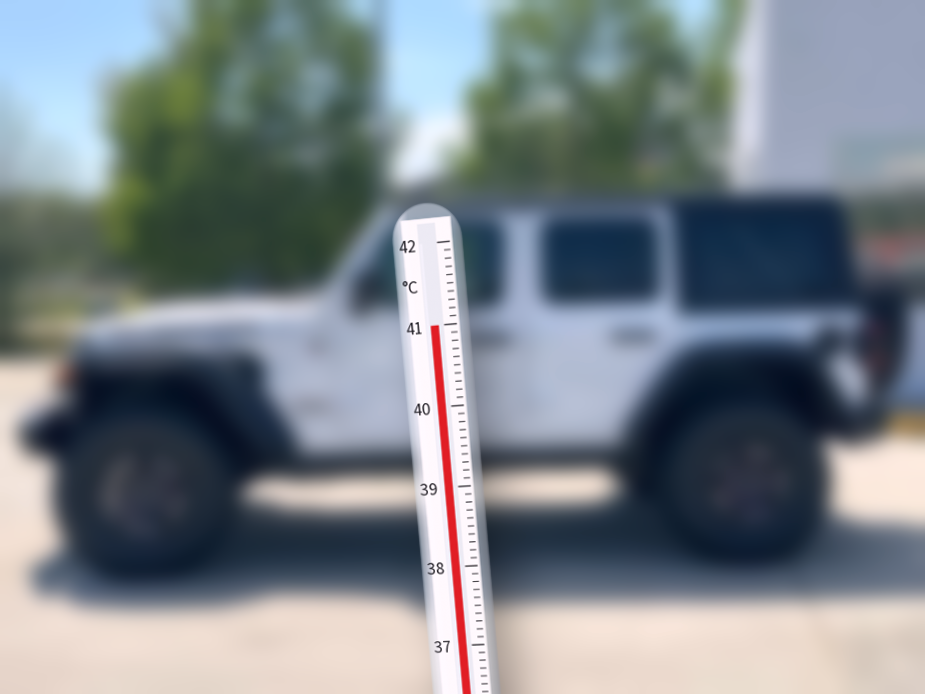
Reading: °C 41
